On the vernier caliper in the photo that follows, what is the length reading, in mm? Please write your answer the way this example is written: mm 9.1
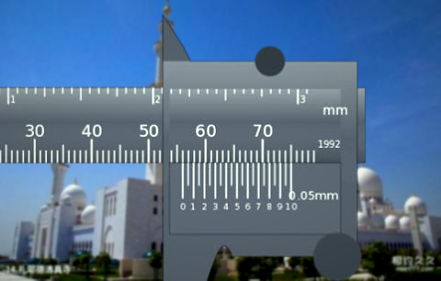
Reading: mm 56.0
